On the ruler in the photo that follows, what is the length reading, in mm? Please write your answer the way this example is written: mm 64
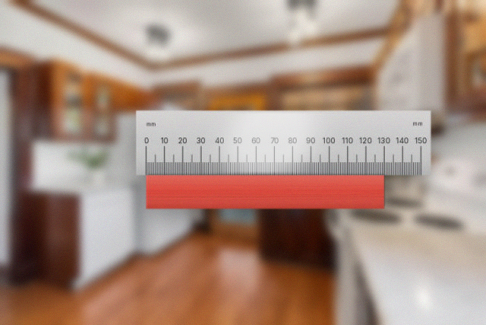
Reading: mm 130
